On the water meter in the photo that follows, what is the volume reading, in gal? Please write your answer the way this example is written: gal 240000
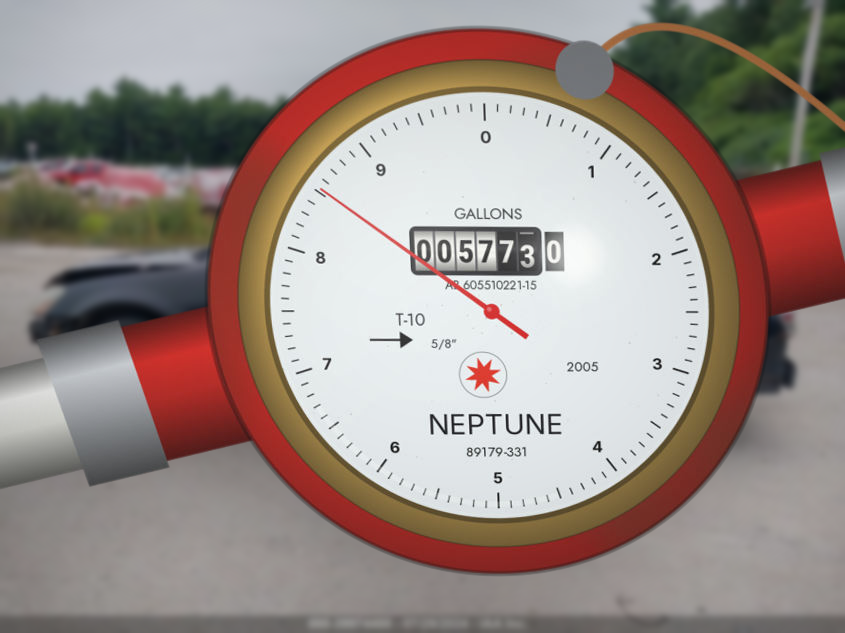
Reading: gal 57728.5
